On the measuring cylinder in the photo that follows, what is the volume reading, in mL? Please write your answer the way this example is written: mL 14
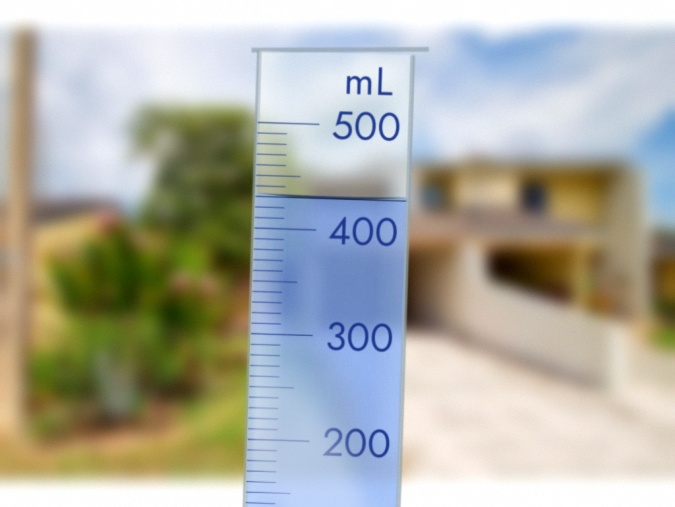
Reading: mL 430
